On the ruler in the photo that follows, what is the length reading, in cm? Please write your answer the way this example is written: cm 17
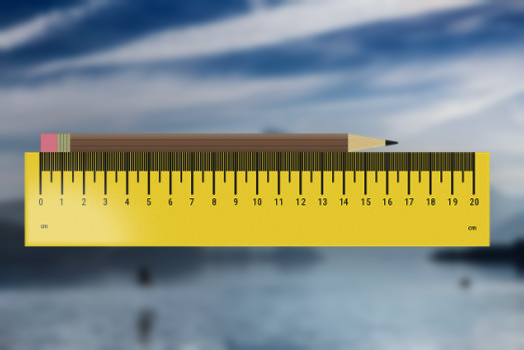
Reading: cm 16.5
